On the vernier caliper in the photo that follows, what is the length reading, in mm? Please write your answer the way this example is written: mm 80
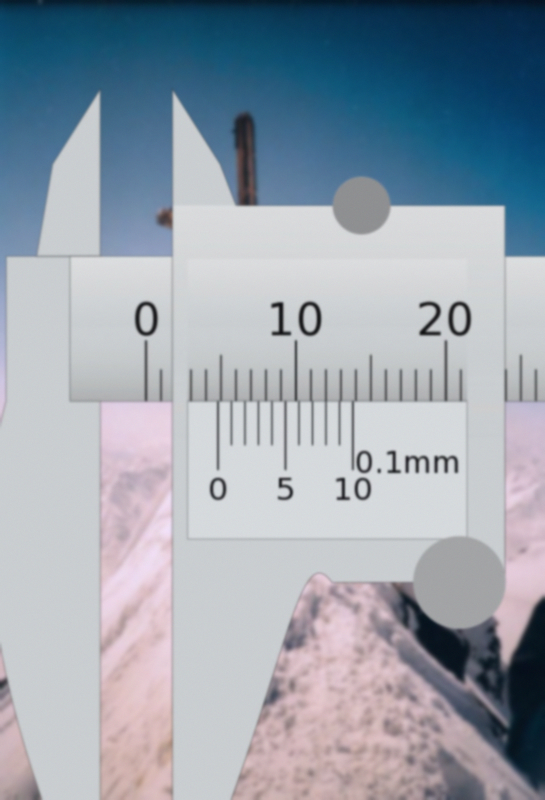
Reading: mm 4.8
